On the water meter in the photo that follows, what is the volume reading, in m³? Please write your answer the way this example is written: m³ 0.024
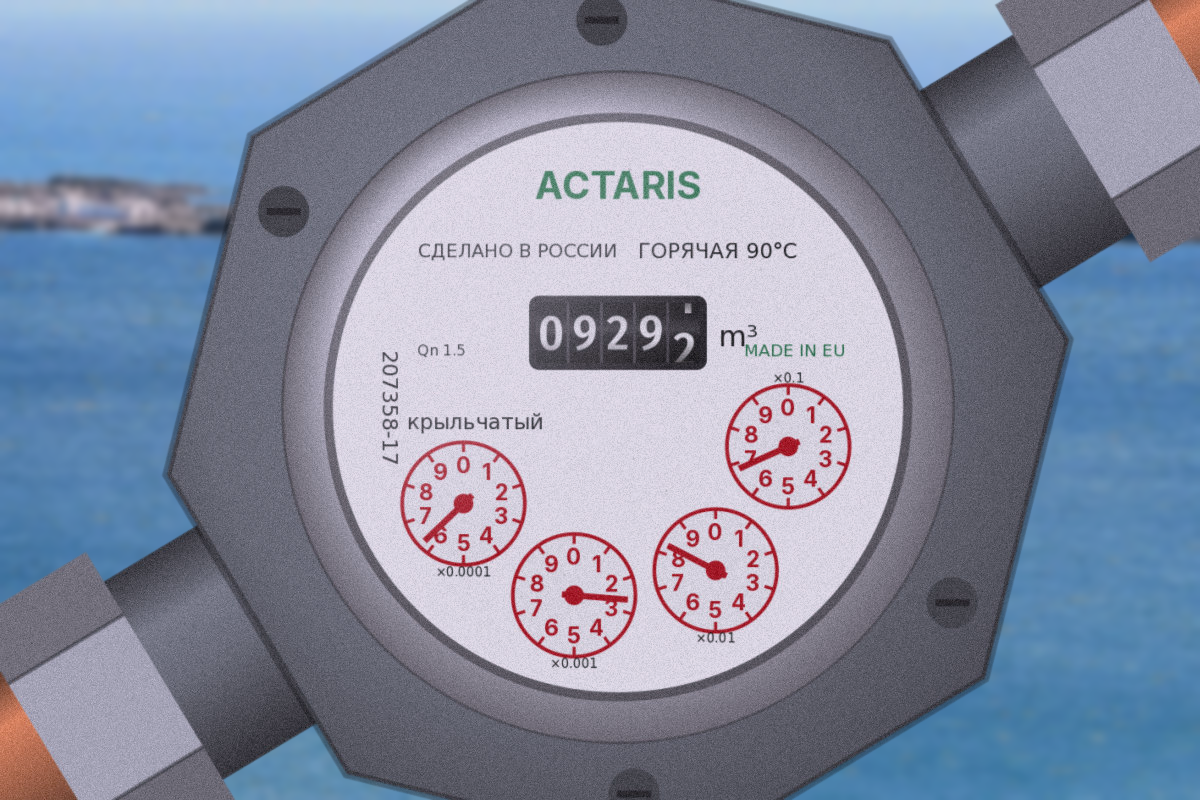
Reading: m³ 9291.6826
